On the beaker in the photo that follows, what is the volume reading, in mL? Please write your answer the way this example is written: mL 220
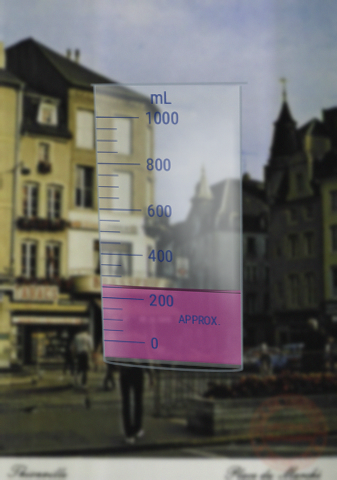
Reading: mL 250
